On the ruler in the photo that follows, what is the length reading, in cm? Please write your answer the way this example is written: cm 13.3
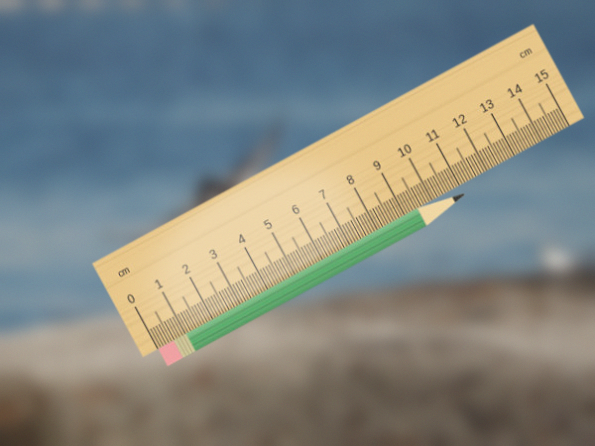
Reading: cm 11
